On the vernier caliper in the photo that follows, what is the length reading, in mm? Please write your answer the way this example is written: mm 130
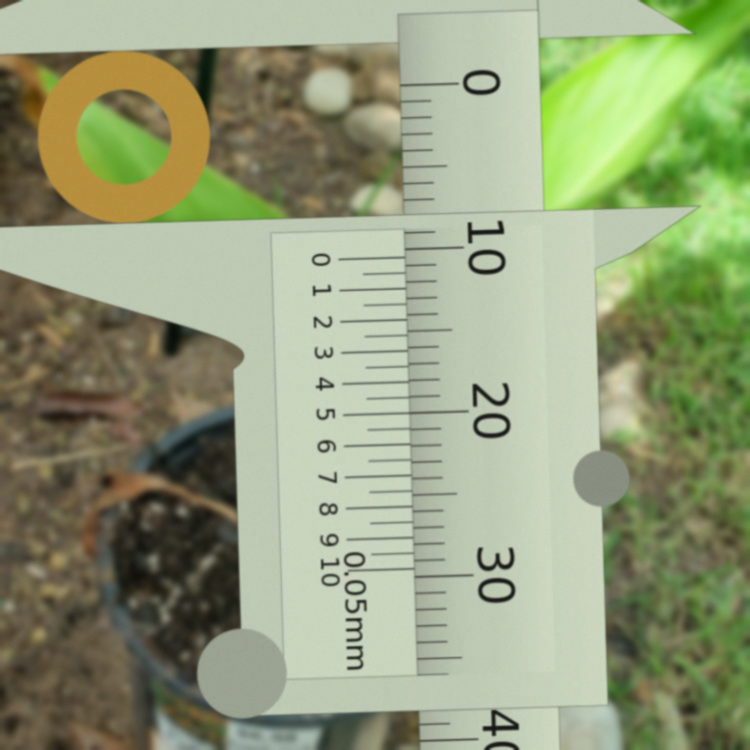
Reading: mm 10.5
